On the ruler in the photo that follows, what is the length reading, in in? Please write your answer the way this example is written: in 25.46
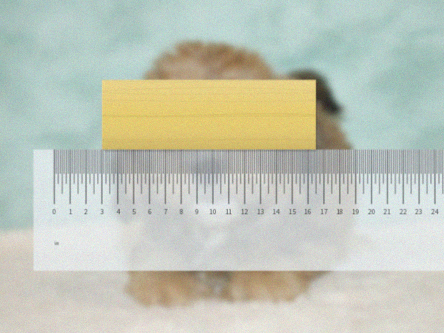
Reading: in 13.5
